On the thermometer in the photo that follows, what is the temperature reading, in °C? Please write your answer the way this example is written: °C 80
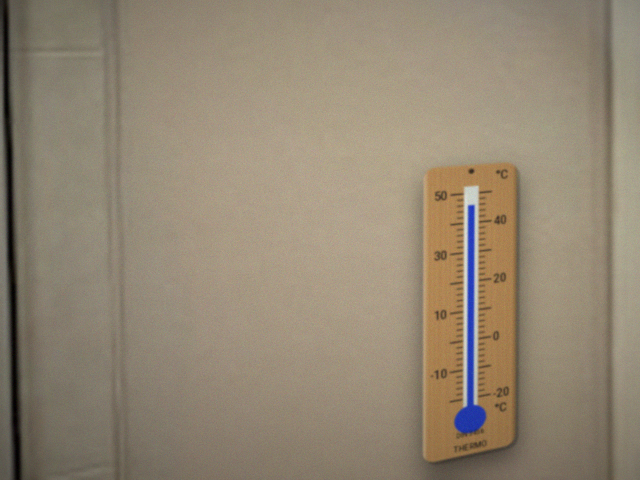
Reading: °C 46
